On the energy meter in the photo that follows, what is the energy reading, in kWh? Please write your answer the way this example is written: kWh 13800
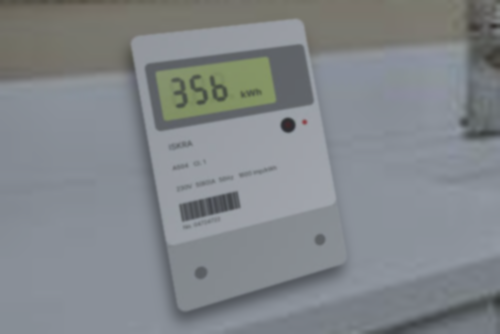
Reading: kWh 356
